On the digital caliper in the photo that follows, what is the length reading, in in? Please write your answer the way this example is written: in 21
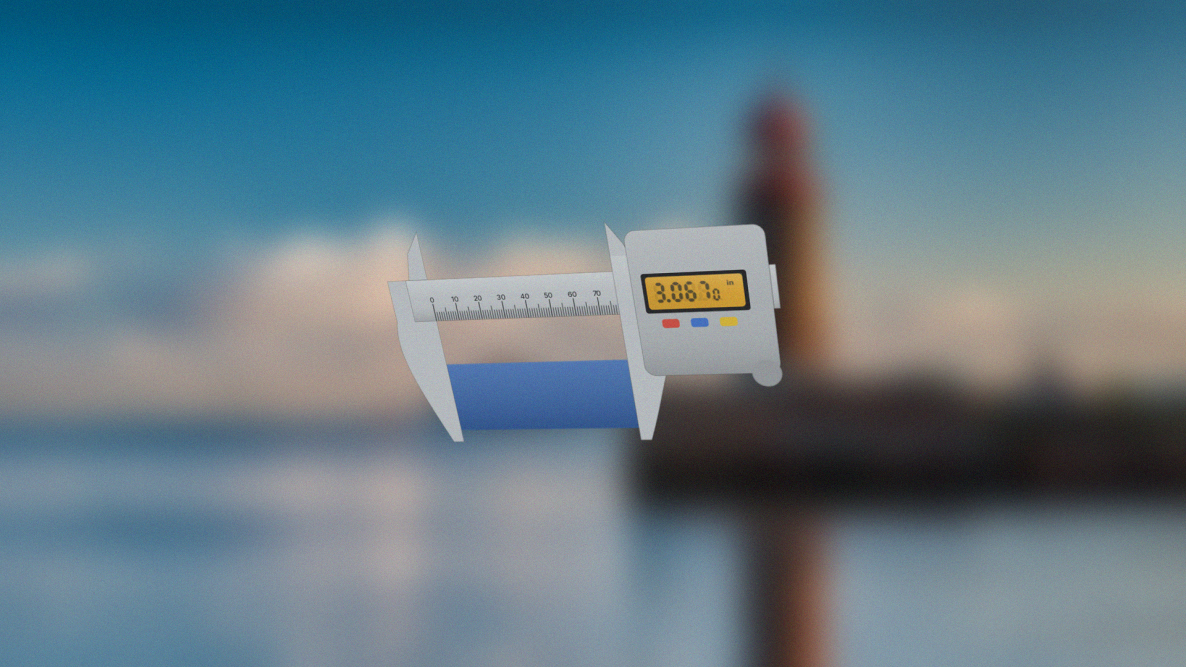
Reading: in 3.0670
